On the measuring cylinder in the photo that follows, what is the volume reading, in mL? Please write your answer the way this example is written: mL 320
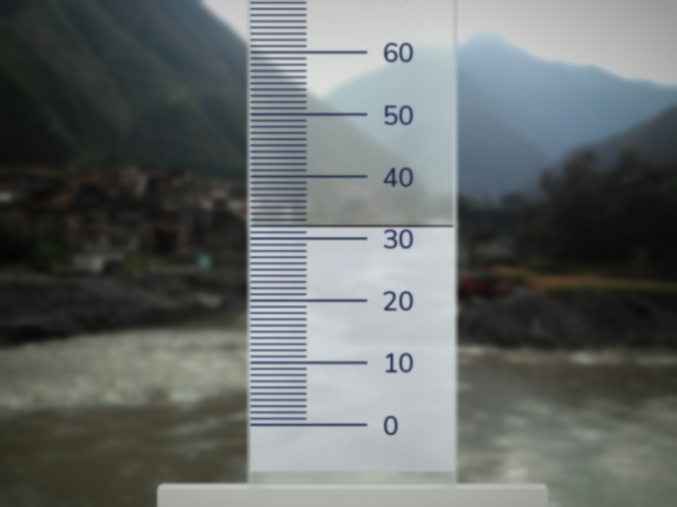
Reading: mL 32
